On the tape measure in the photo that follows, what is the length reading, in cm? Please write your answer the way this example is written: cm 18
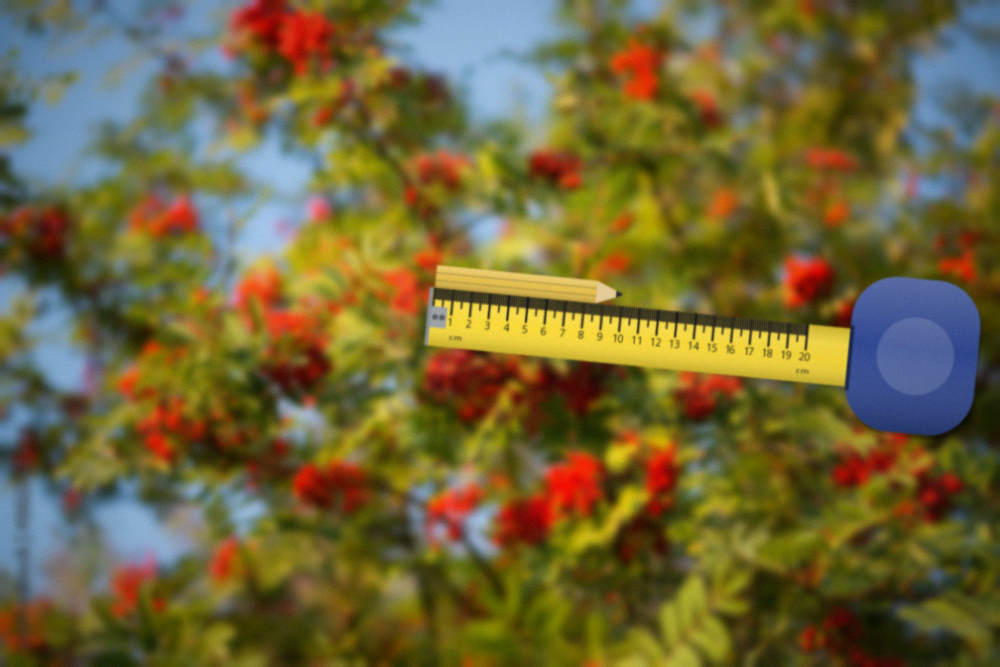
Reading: cm 10
